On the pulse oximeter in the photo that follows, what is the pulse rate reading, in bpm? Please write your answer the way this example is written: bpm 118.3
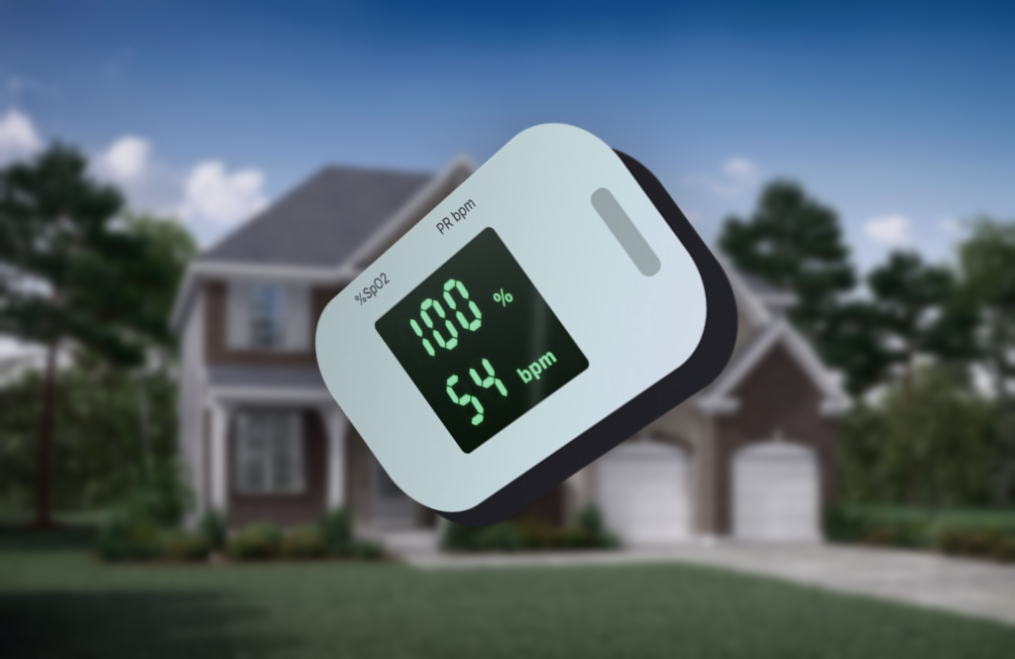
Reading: bpm 54
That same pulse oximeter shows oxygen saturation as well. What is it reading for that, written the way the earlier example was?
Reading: % 100
